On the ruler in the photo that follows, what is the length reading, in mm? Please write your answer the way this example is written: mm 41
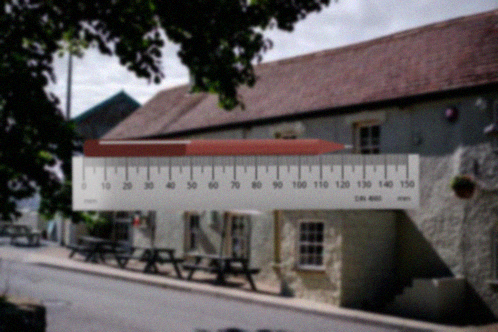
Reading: mm 125
